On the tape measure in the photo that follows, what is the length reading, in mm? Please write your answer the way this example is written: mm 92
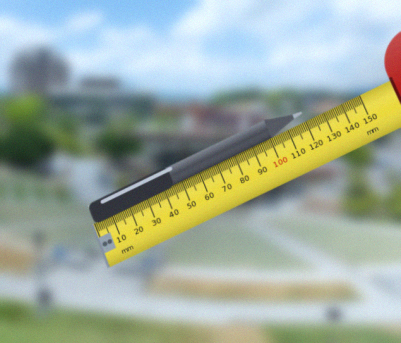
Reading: mm 120
